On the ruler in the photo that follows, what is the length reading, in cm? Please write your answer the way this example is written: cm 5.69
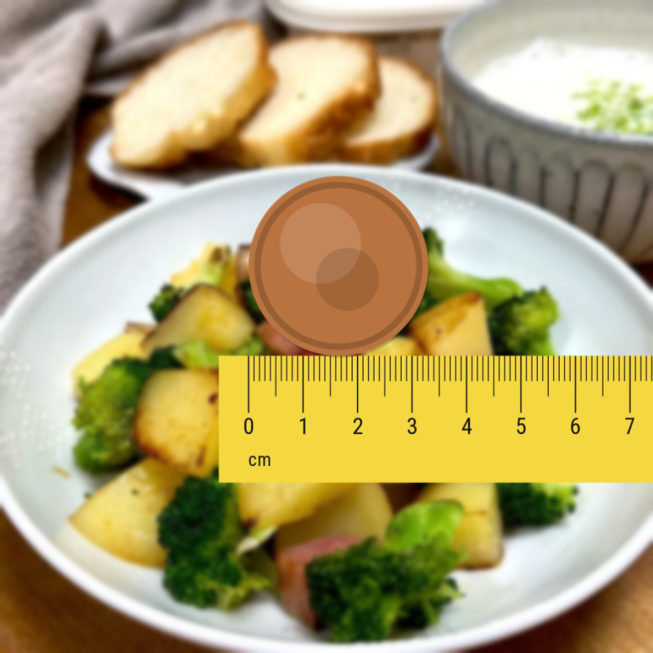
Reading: cm 3.3
